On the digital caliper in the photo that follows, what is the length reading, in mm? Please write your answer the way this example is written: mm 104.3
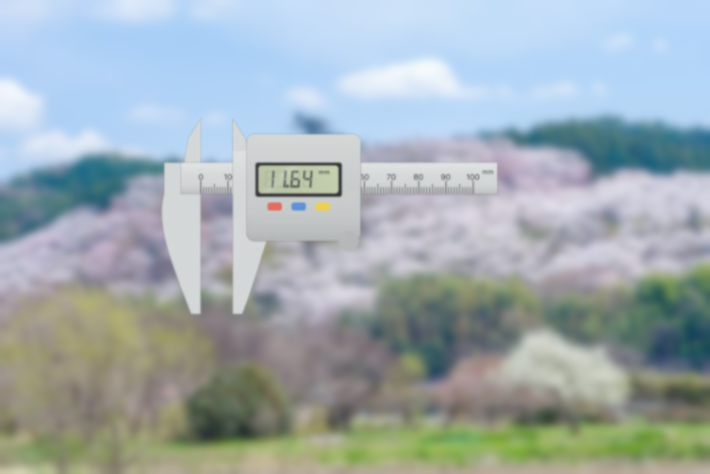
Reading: mm 11.64
